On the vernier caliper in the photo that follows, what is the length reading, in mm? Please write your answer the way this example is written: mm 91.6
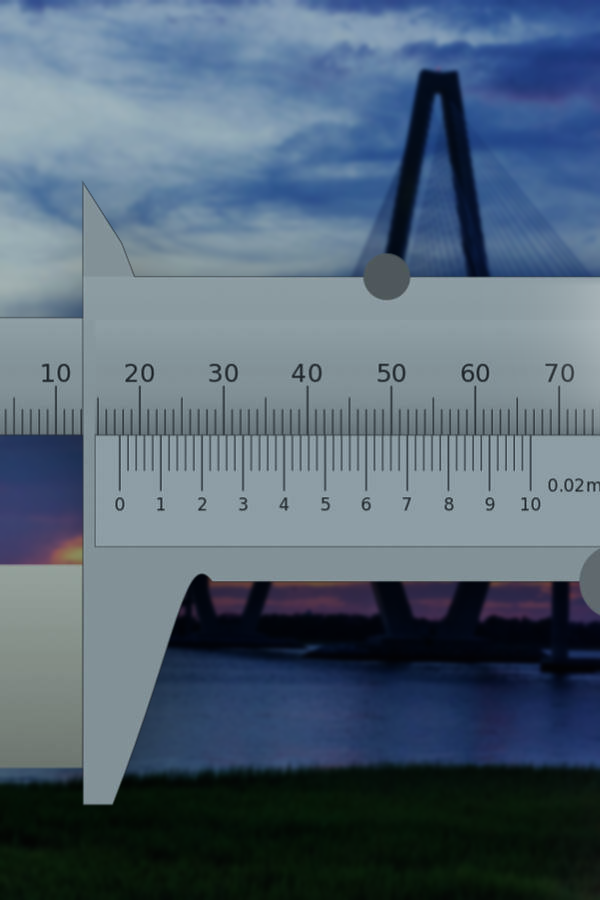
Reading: mm 17.6
